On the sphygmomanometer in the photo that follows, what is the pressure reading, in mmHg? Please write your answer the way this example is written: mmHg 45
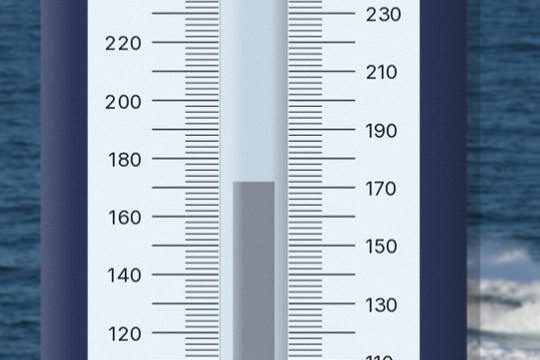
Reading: mmHg 172
